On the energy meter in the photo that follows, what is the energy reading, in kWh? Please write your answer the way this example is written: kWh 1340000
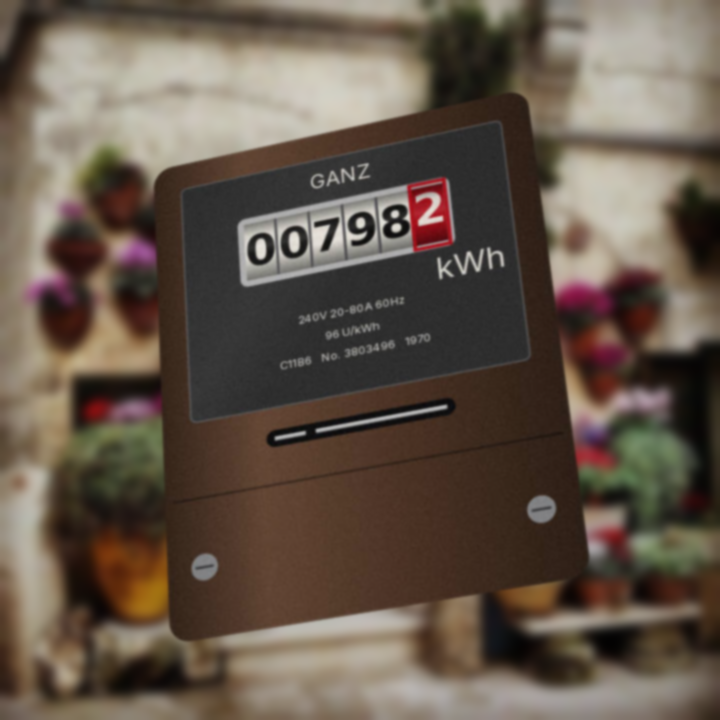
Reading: kWh 798.2
